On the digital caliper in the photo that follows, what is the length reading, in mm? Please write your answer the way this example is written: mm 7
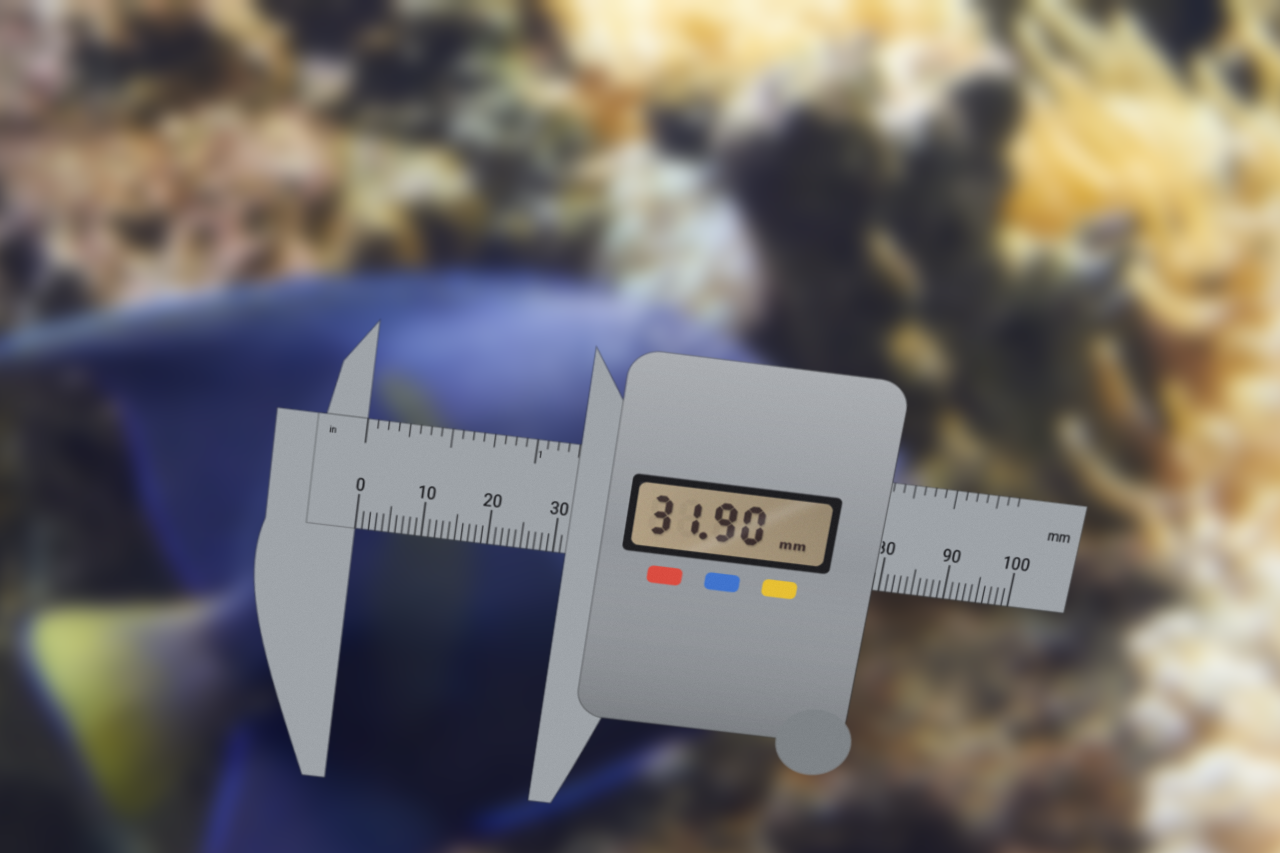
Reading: mm 31.90
